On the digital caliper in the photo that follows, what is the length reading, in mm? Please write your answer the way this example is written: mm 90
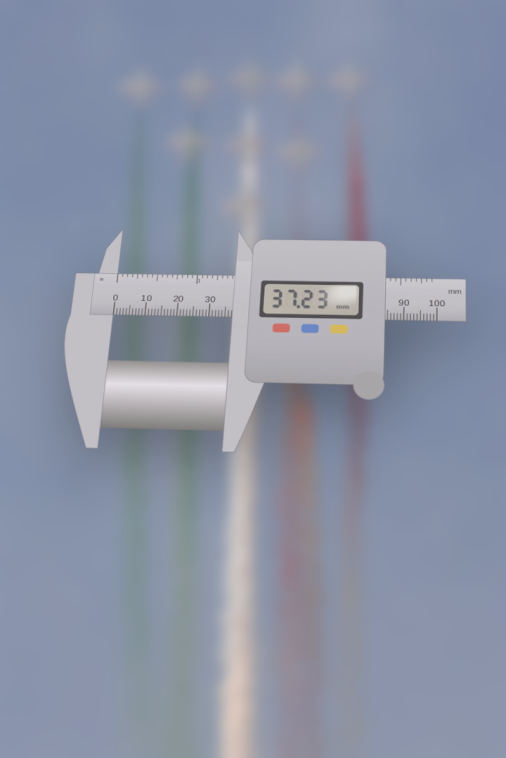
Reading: mm 37.23
